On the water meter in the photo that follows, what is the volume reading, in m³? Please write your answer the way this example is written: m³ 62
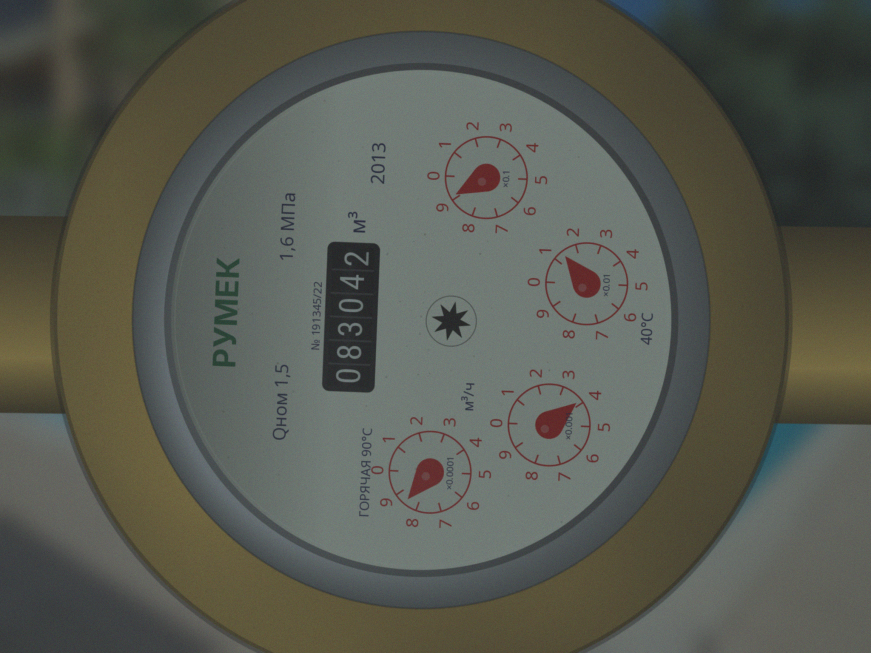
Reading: m³ 83041.9138
